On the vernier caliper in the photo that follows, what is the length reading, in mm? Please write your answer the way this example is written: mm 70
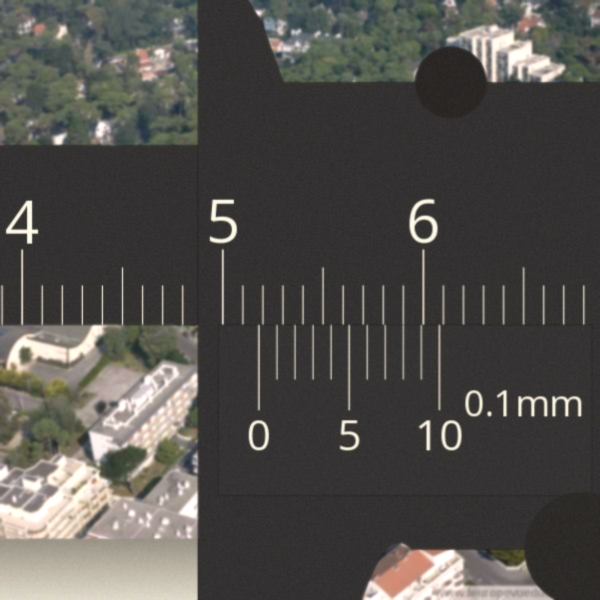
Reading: mm 51.8
